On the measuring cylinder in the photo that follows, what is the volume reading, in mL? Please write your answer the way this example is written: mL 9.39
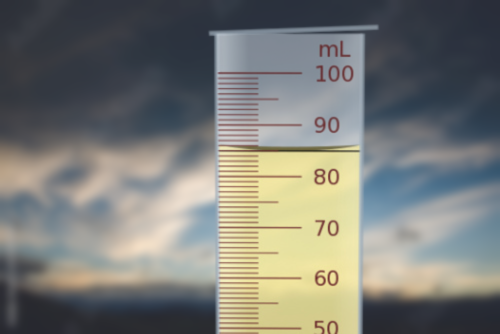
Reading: mL 85
